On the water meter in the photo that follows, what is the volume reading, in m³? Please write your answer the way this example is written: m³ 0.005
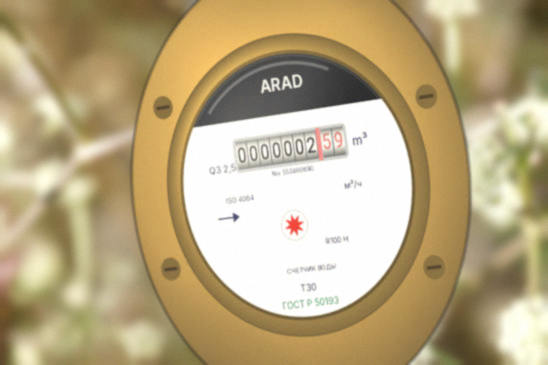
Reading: m³ 2.59
